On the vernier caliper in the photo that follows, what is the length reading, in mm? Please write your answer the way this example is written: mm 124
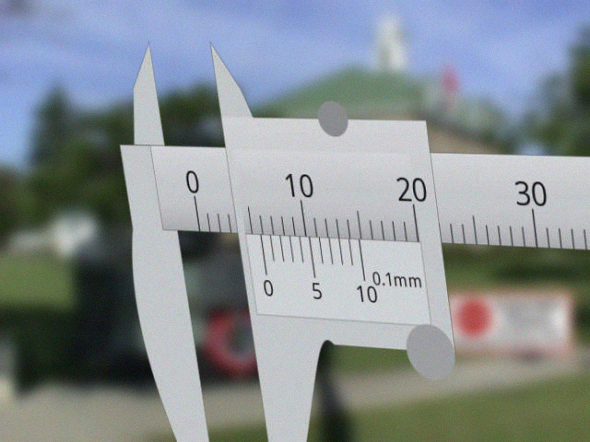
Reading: mm 5.8
